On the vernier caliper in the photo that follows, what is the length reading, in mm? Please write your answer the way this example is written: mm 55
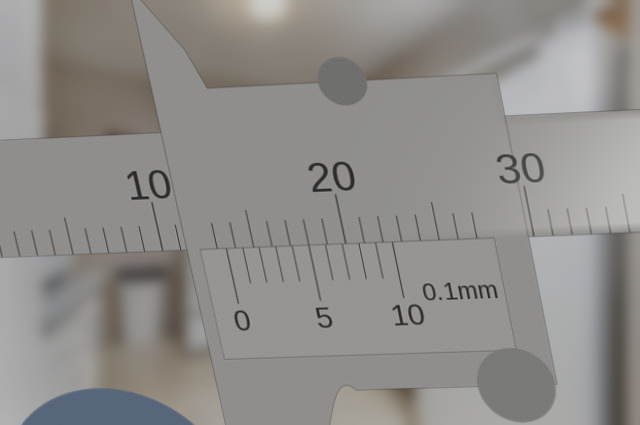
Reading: mm 13.5
